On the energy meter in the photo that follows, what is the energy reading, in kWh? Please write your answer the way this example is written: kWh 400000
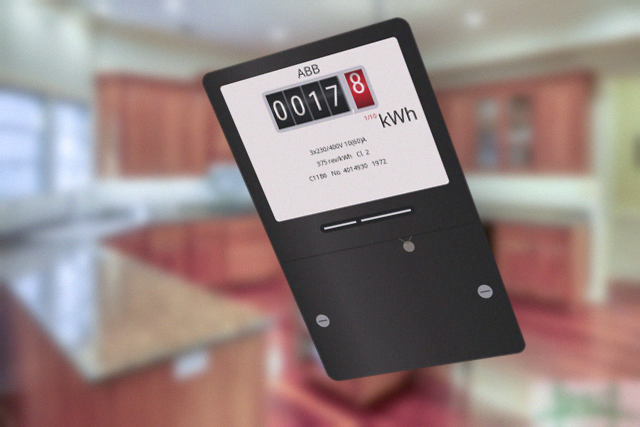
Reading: kWh 17.8
